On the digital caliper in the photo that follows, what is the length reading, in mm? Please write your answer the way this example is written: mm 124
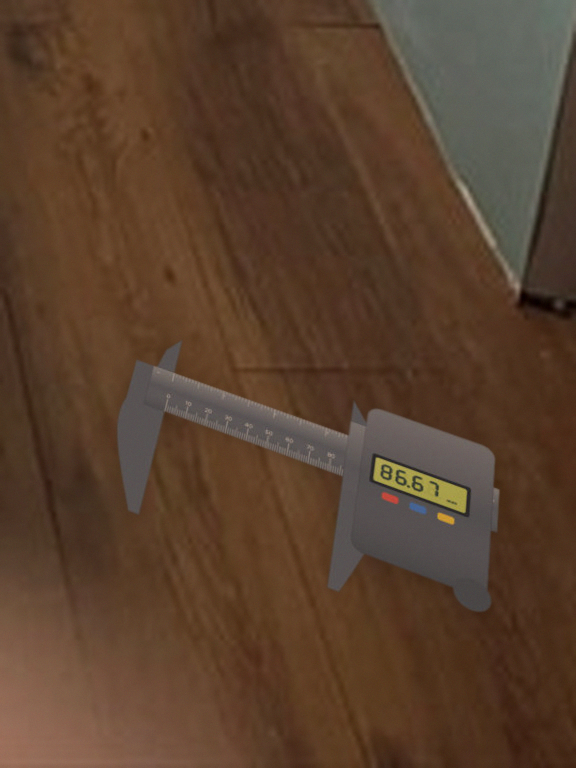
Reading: mm 86.67
